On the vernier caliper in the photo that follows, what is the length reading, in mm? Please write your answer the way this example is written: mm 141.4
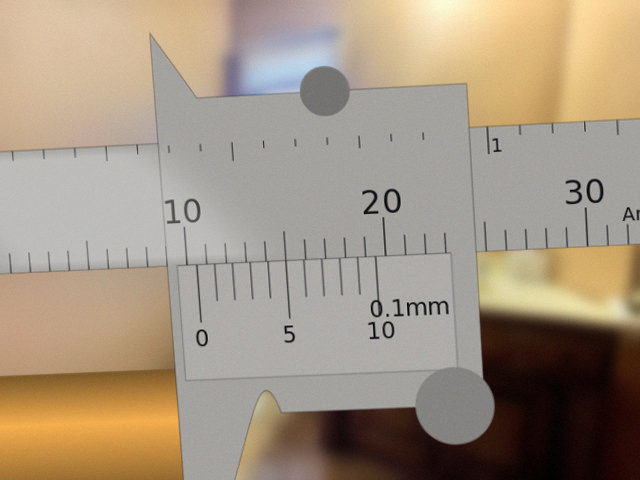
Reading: mm 10.5
